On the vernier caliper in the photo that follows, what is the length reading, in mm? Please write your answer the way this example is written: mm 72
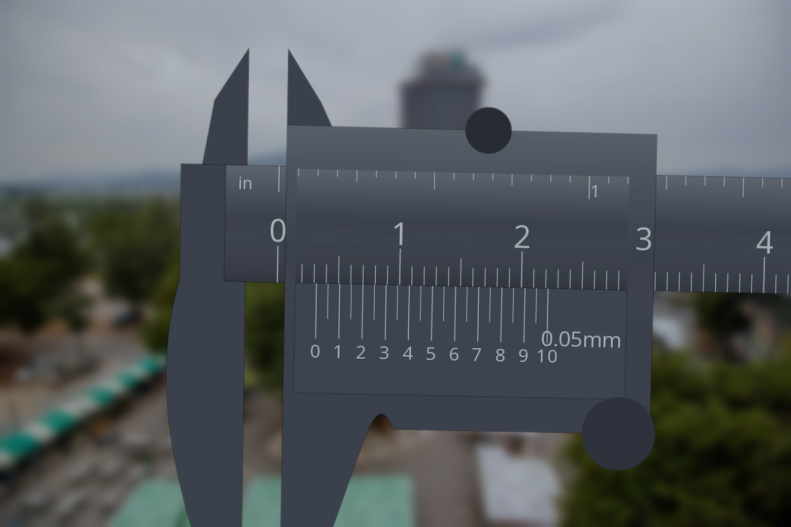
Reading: mm 3.2
